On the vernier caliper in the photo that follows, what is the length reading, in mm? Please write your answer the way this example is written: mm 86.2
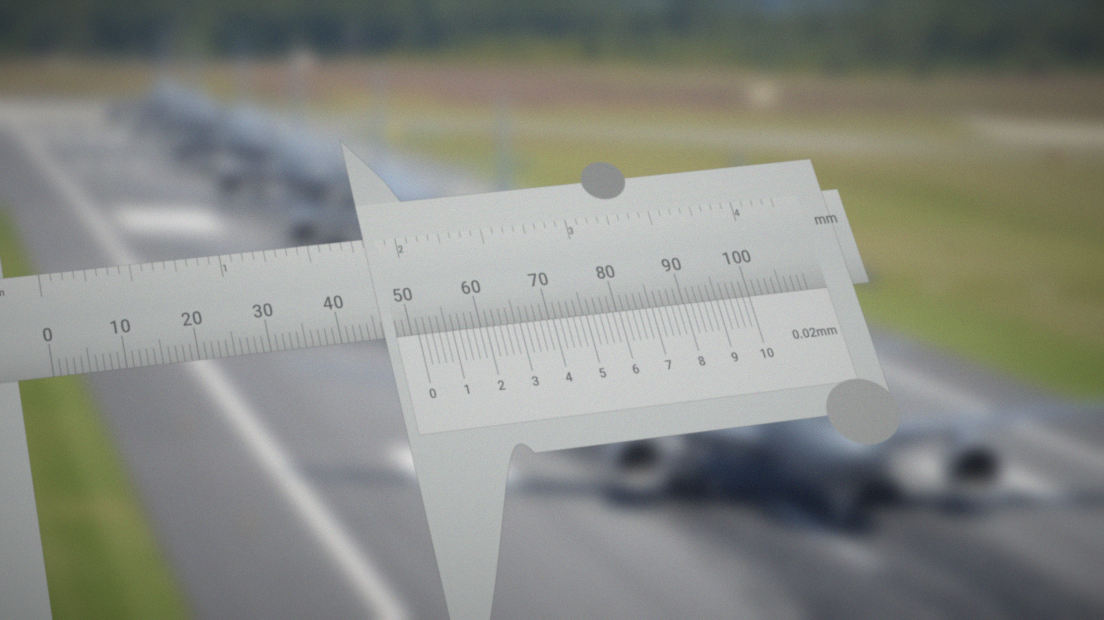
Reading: mm 51.0
